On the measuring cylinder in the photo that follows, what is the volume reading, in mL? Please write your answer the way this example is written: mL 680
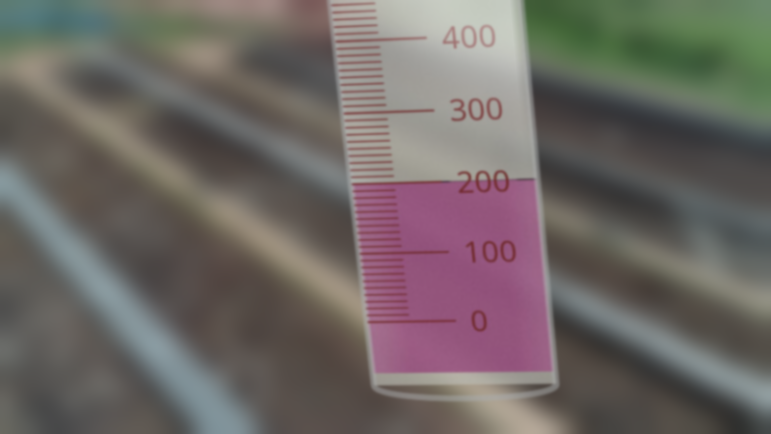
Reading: mL 200
